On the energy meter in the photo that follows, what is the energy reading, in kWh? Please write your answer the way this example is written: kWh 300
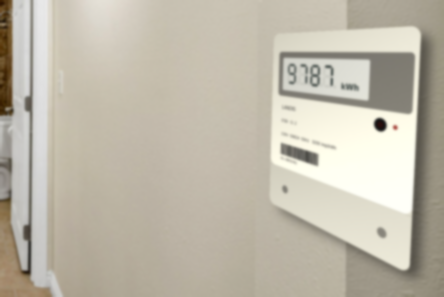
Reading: kWh 9787
